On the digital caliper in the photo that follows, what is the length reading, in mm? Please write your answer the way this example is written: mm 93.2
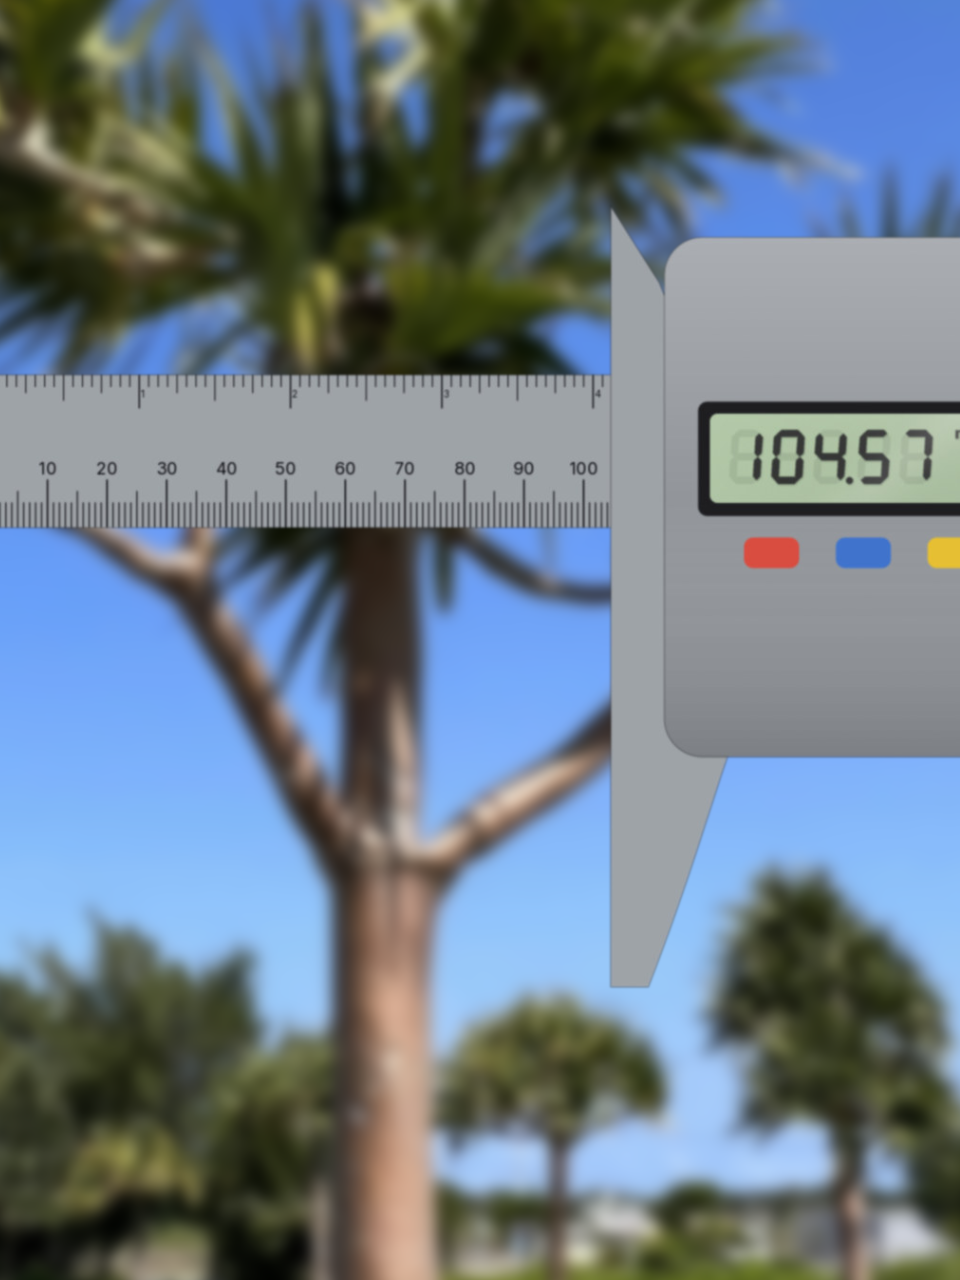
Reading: mm 104.57
